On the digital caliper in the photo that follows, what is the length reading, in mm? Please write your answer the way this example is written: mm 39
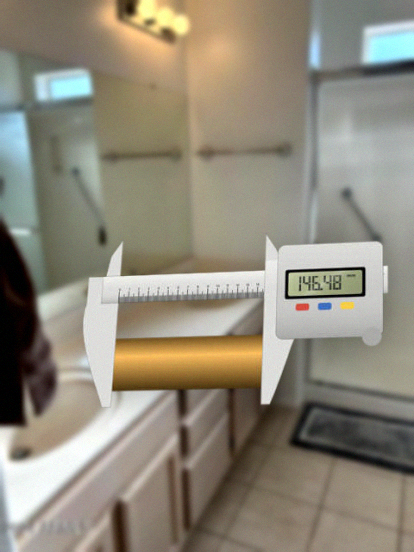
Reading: mm 146.48
